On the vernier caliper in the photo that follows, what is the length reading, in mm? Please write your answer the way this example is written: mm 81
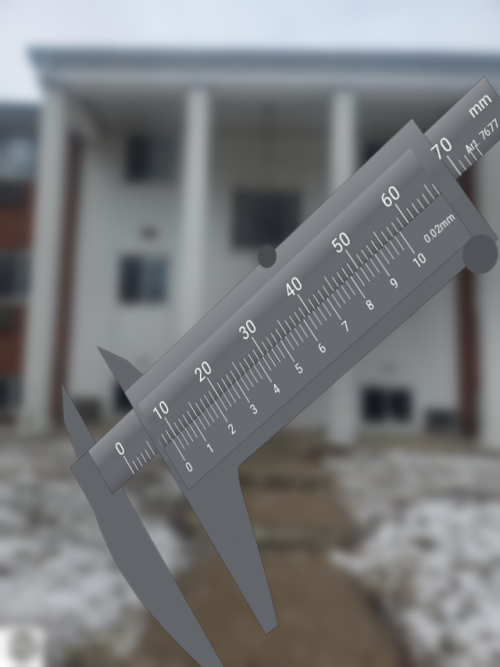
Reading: mm 9.2
